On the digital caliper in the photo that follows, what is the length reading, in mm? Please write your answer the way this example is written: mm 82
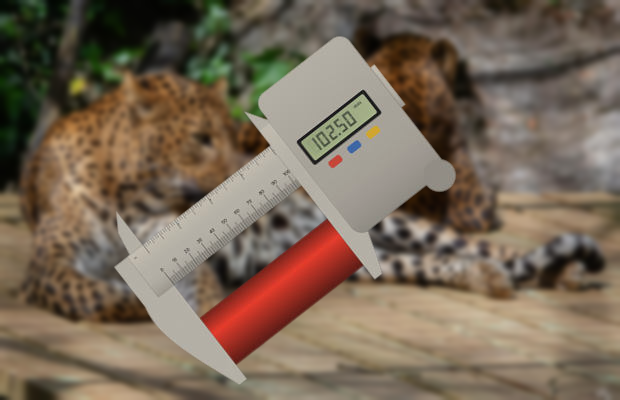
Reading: mm 102.50
